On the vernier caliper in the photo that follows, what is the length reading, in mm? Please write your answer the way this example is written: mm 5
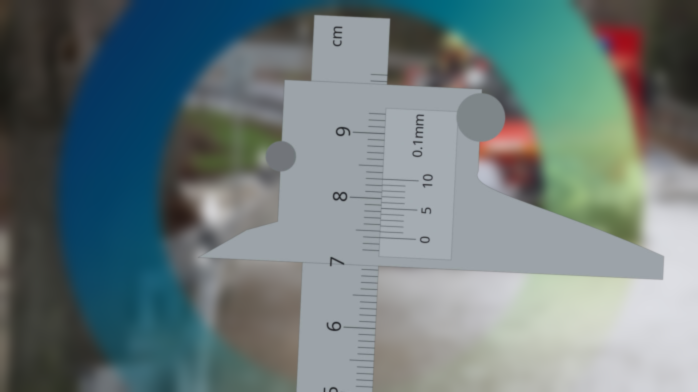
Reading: mm 74.0
